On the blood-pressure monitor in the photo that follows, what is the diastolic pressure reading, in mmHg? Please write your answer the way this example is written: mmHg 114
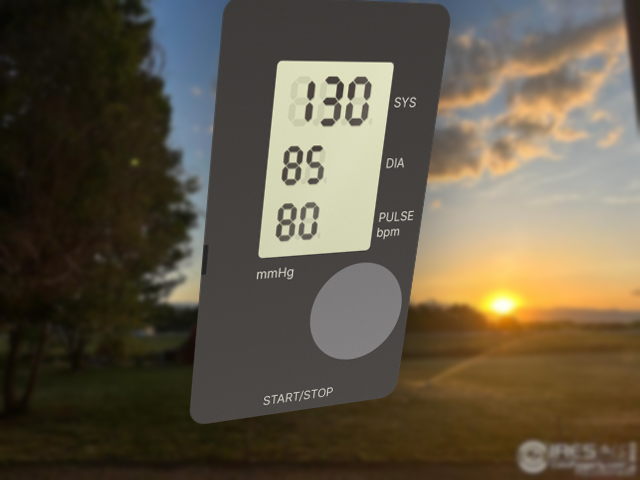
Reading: mmHg 85
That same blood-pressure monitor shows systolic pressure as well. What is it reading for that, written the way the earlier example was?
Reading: mmHg 130
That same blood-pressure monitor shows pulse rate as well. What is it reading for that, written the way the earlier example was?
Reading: bpm 80
